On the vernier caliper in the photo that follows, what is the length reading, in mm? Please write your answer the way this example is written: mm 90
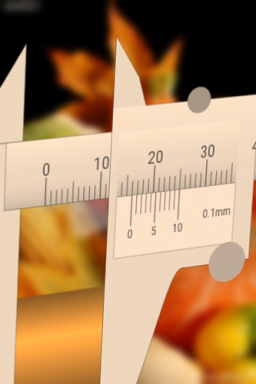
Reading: mm 16.0
